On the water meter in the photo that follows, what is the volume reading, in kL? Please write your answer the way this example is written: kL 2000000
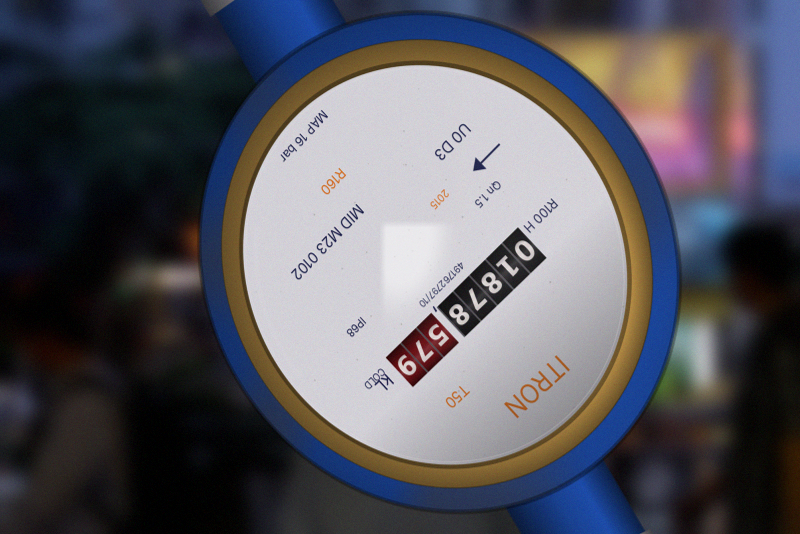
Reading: kL 1878.579
